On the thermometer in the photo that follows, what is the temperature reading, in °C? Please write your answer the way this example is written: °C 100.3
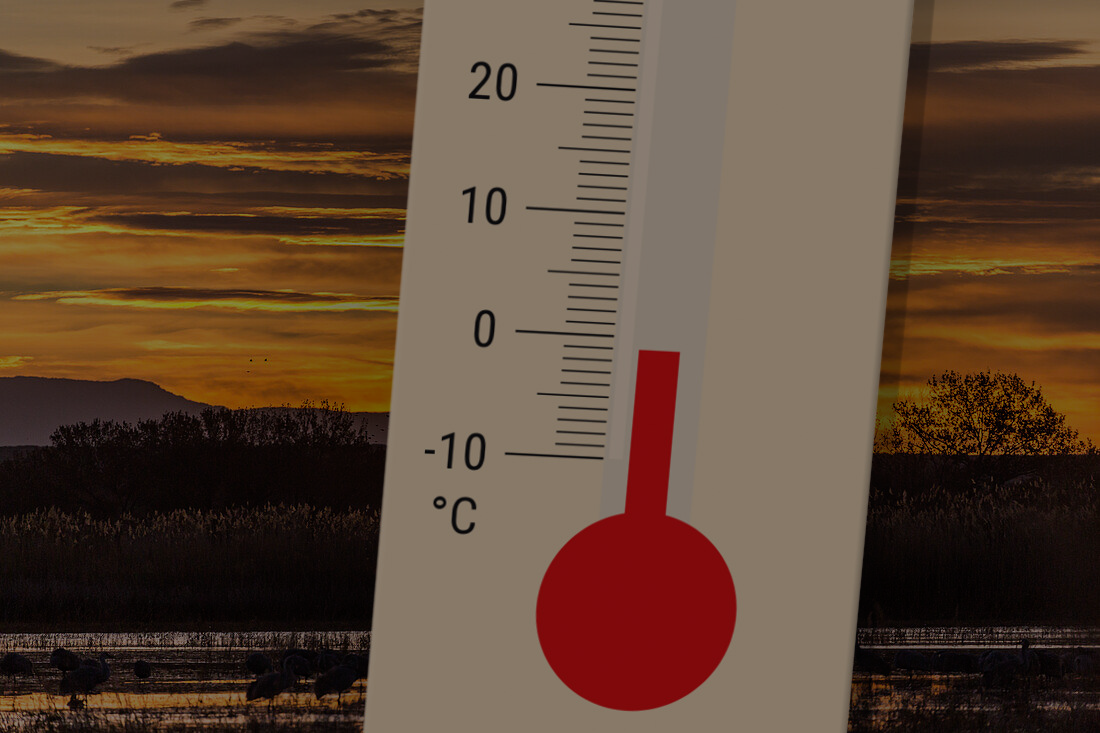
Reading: °C -1
